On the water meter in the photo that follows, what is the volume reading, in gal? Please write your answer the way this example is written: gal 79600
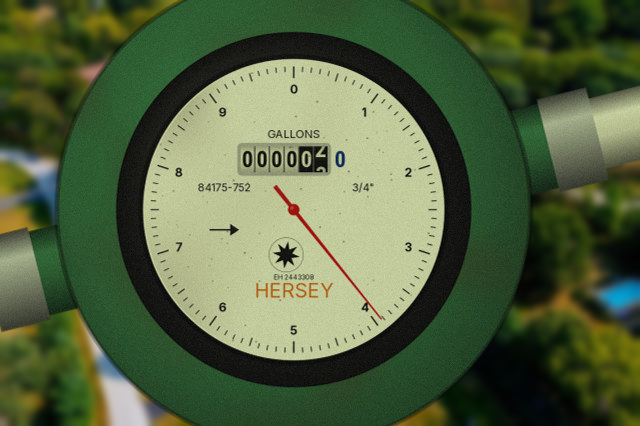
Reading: gal 23.9
